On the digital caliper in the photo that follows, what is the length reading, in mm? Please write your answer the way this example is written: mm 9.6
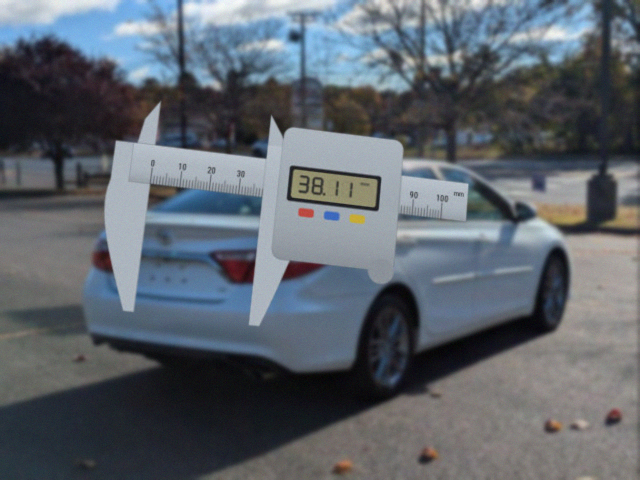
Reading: mm 38.11
